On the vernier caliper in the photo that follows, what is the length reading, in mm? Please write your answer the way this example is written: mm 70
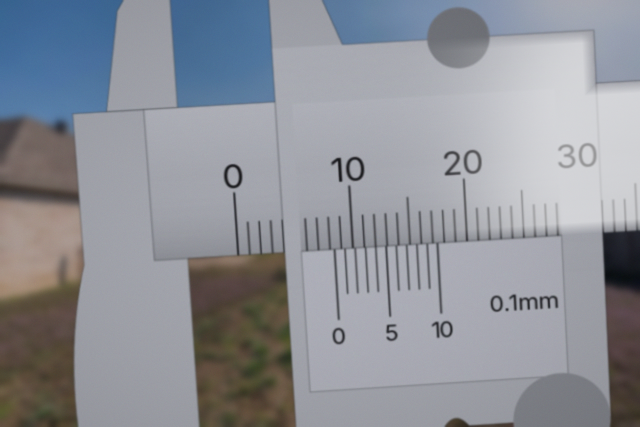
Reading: mm 8.4
